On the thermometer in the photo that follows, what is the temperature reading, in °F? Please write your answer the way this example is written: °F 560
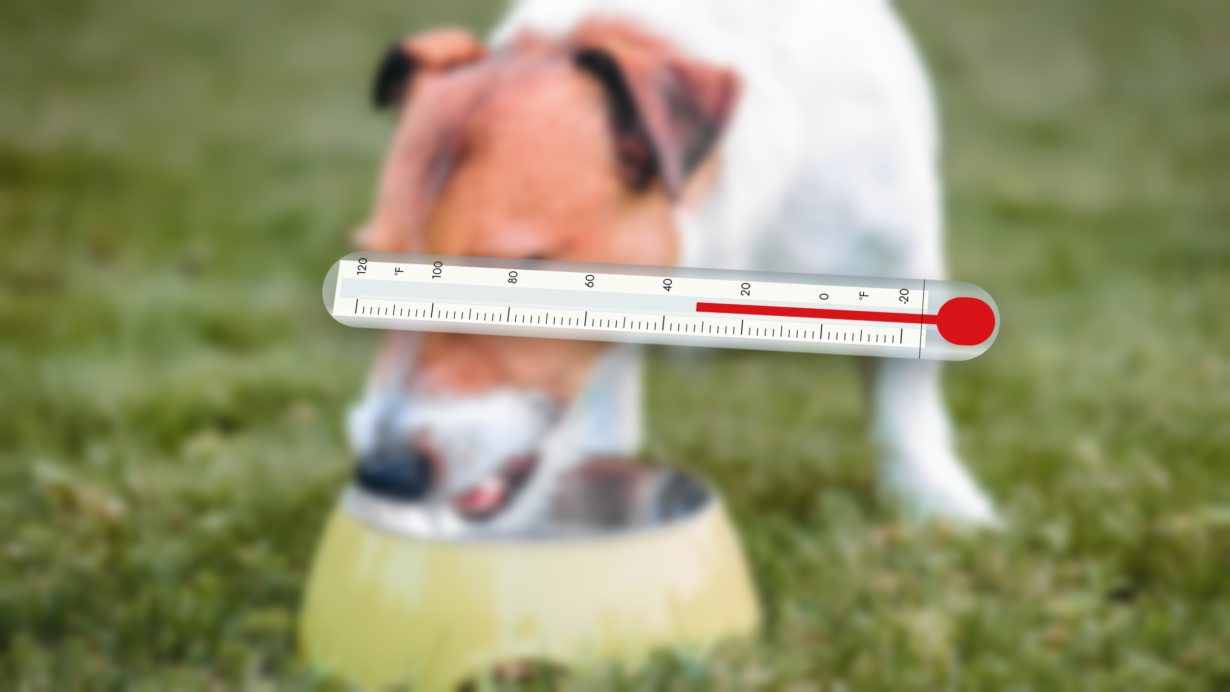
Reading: °F 32
